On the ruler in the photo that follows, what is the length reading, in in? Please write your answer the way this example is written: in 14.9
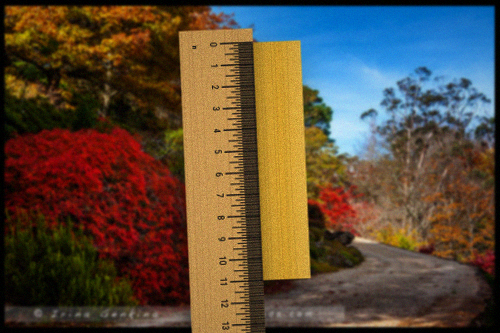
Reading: in 11
